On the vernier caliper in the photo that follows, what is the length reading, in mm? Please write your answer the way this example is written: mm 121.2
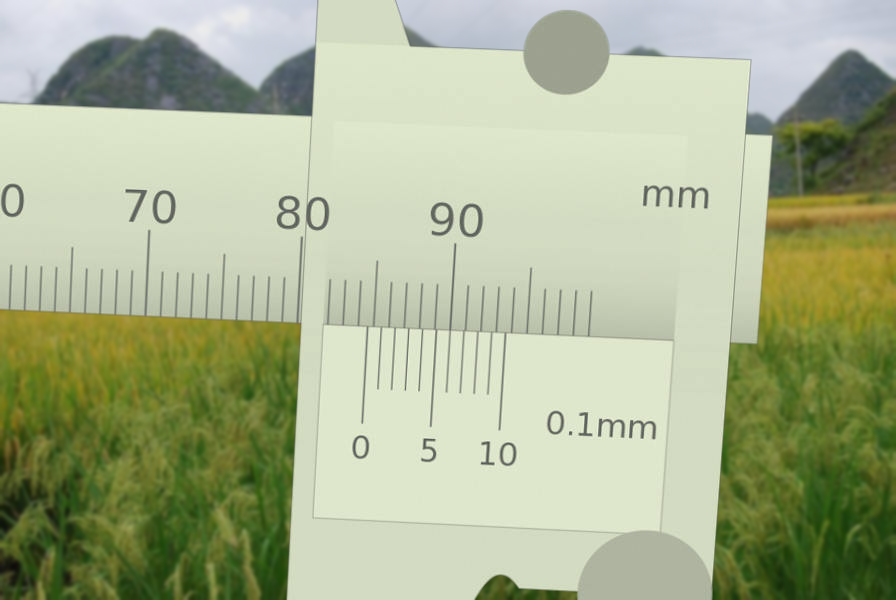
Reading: mm 84.6
